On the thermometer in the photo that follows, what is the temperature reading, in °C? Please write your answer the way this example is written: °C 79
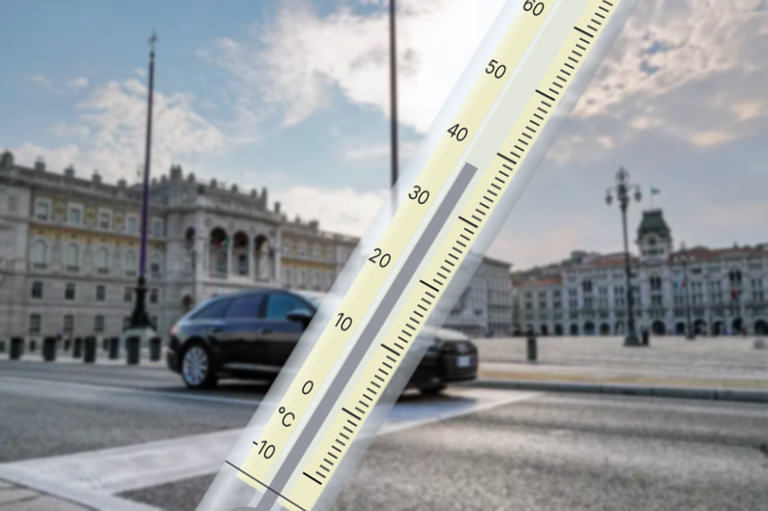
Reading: °C 37
